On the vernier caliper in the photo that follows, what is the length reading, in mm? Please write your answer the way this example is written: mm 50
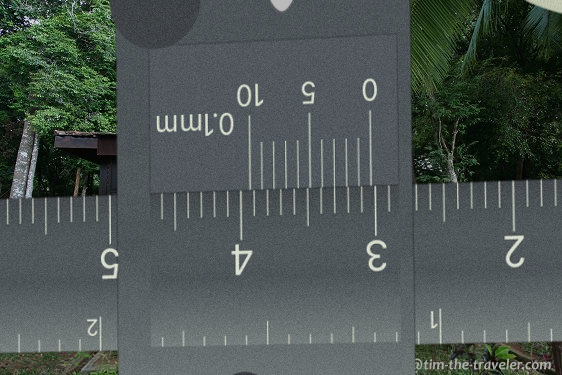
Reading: mm 30.3
